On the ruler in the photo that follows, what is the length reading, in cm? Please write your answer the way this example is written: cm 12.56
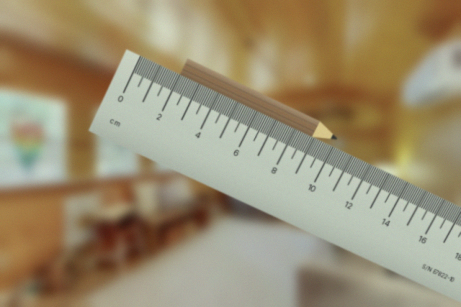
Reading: cm 8
